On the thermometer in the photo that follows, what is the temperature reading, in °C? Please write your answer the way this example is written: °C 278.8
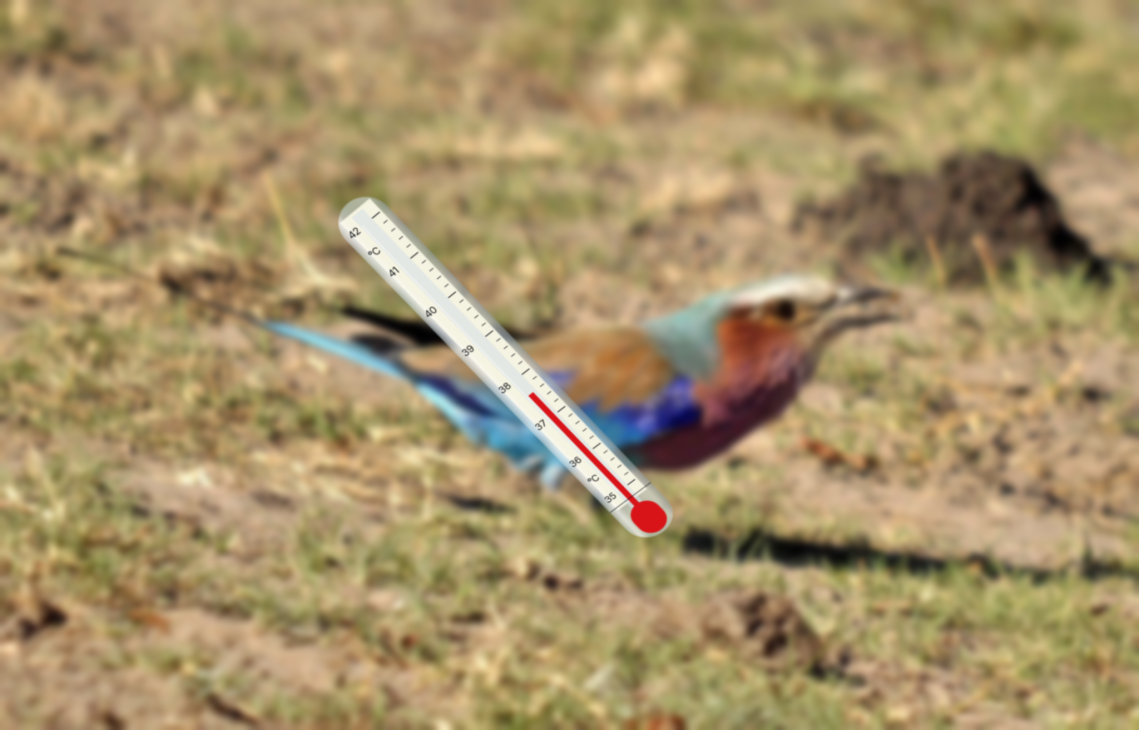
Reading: °C 37.6
